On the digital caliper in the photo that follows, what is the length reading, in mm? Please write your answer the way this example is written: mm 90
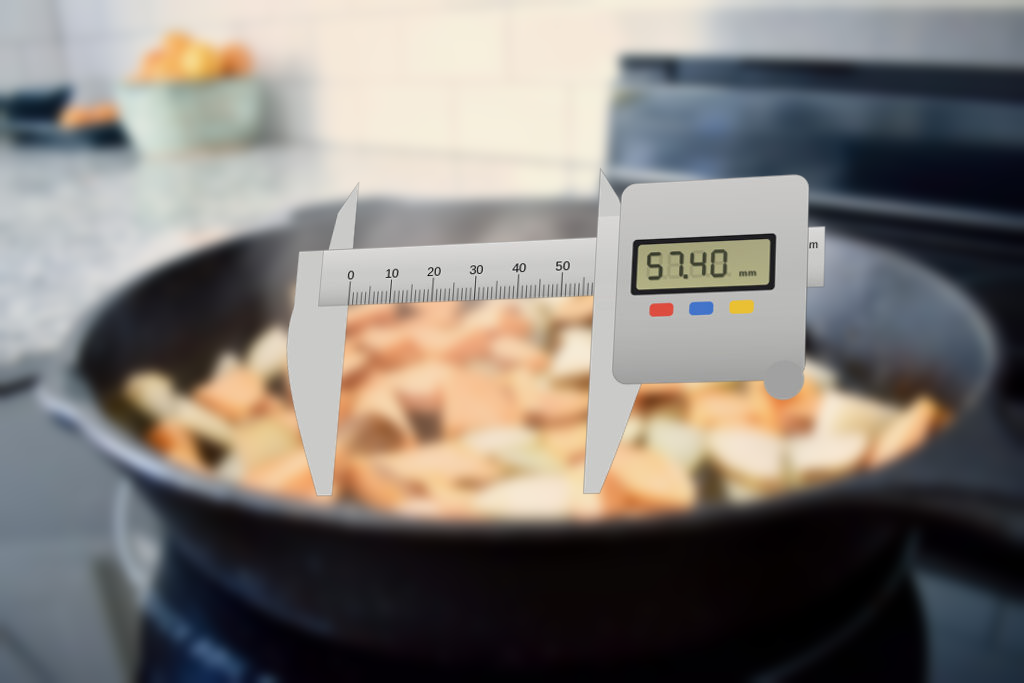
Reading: mm 57.40
